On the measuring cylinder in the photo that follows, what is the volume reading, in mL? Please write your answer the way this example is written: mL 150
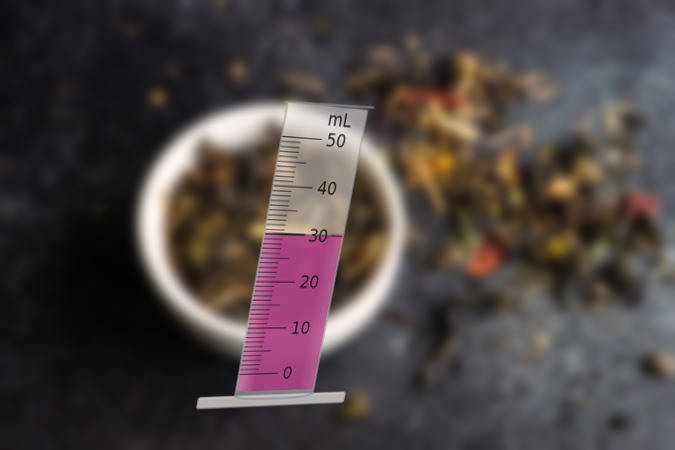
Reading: mL 30
